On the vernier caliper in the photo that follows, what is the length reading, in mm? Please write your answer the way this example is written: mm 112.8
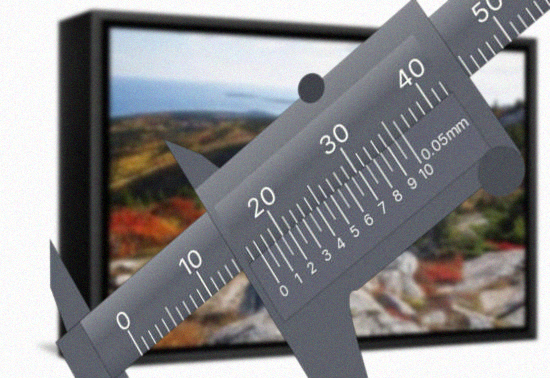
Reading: mm 17.0
